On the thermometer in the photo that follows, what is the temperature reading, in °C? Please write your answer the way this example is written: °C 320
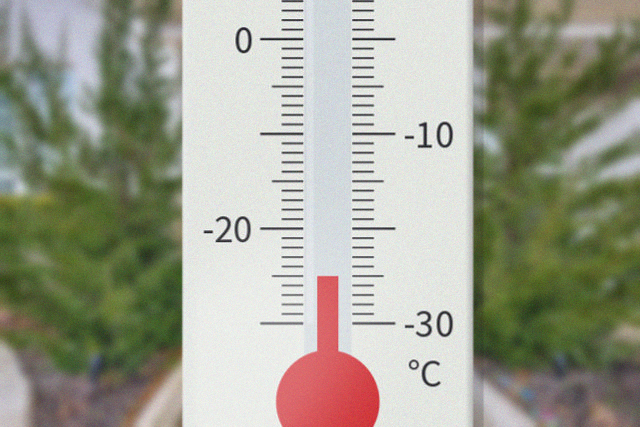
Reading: °C -25
